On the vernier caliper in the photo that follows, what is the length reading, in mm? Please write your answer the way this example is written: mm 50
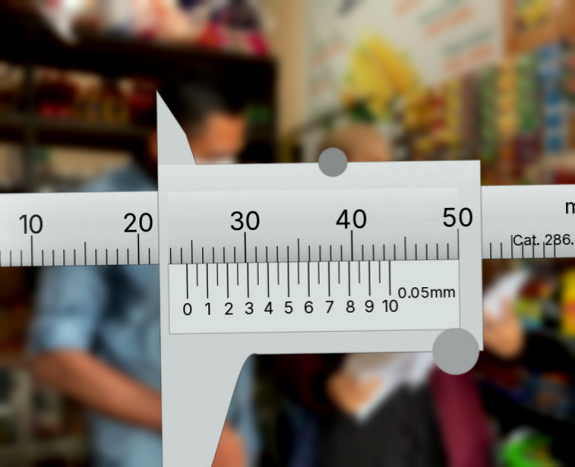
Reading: mm 24.5
